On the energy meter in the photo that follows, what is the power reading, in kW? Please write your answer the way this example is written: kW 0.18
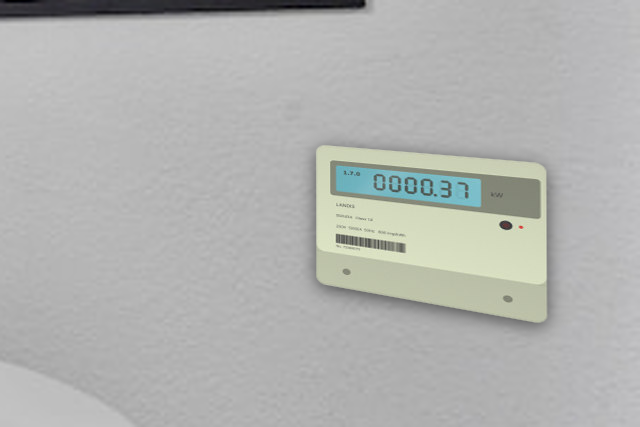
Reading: kW 0.37
